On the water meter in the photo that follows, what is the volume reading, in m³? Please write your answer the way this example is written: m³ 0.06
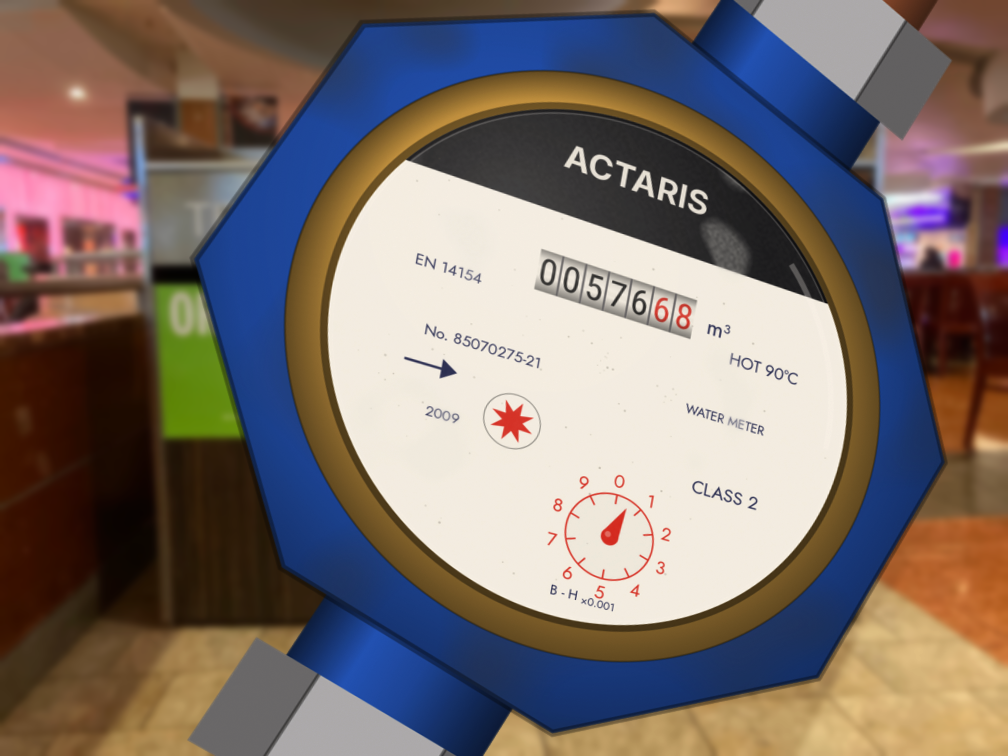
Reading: m³ 576.680
